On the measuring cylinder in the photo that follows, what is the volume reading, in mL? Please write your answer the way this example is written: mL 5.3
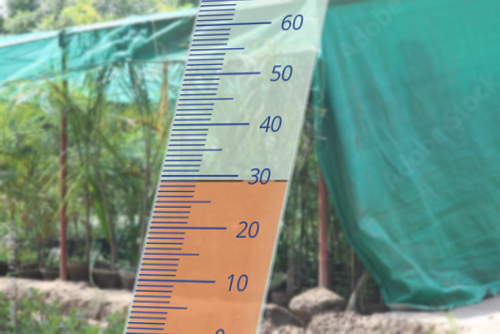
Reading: mL 29
